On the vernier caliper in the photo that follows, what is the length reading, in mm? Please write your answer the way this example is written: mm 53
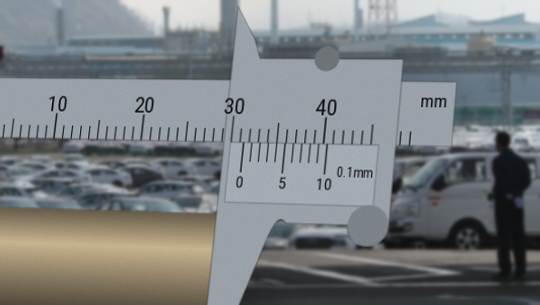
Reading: mm 31.4
